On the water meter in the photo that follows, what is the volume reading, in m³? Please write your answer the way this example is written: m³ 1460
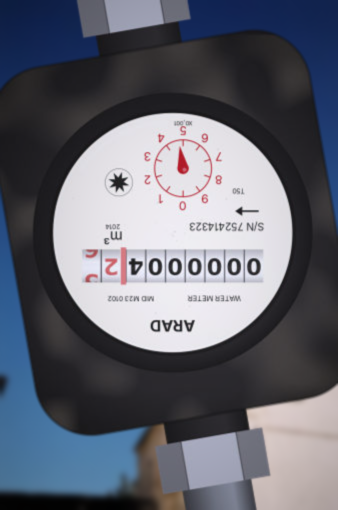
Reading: m³ 4.254
